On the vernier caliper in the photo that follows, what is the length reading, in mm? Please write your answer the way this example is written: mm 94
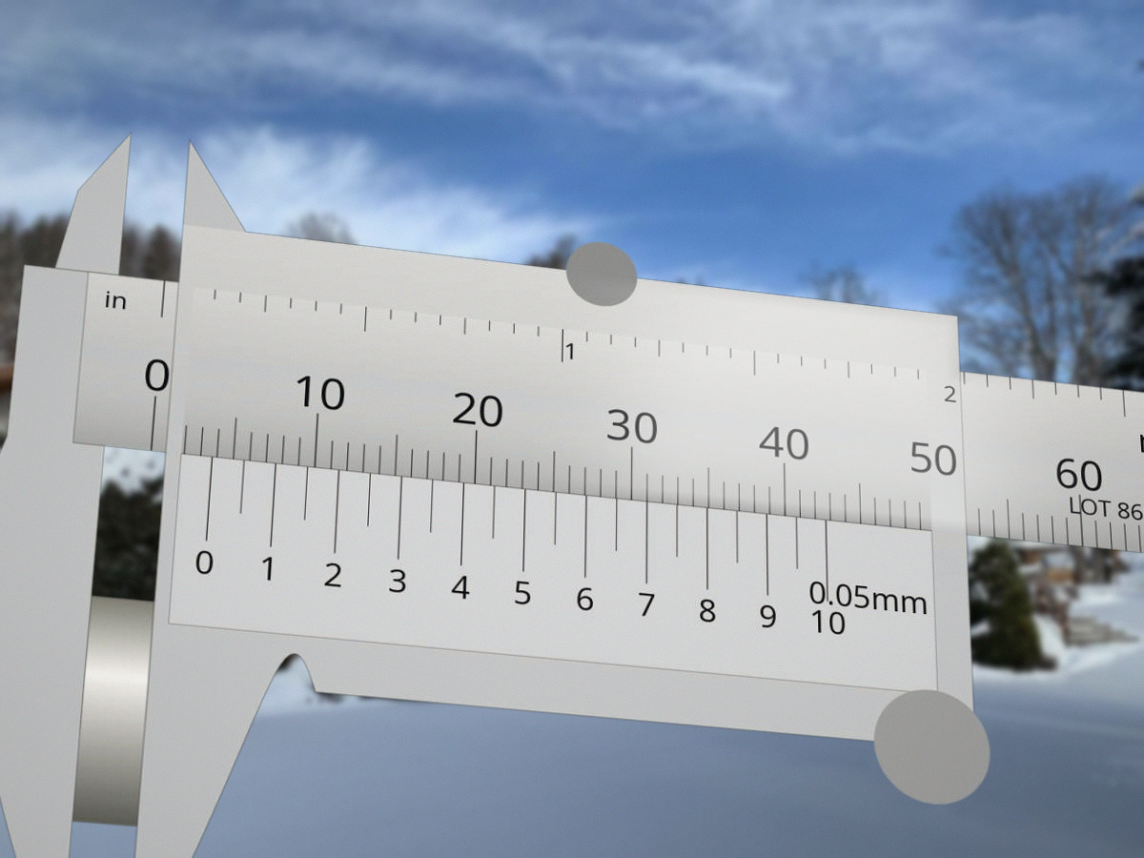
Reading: mm 3.7
